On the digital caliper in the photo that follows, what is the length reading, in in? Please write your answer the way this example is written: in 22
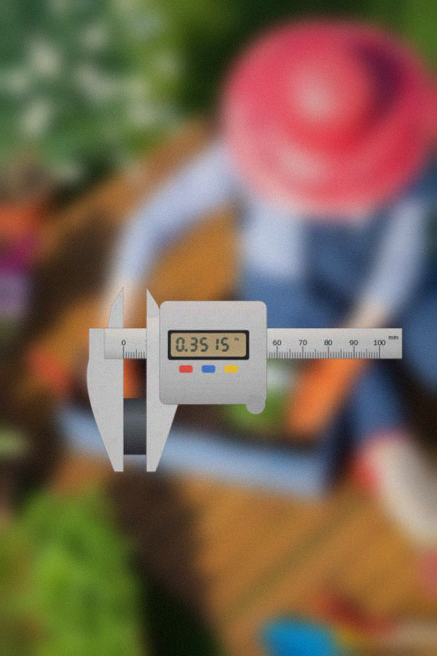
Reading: in 0.3515
